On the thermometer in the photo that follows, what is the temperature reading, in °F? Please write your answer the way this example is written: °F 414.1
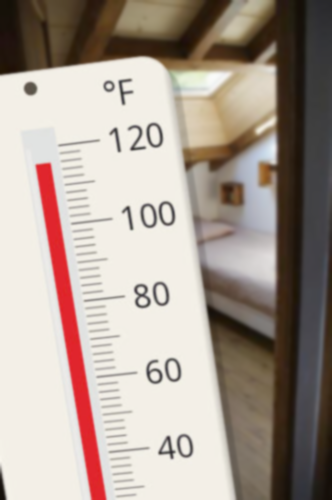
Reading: °F 116
